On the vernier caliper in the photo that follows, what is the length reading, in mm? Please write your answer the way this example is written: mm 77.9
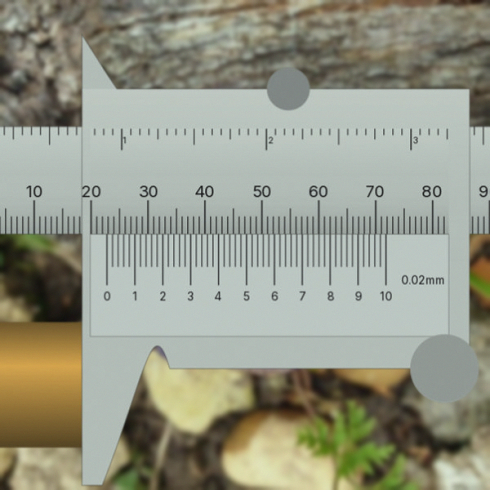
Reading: mm 22.8
